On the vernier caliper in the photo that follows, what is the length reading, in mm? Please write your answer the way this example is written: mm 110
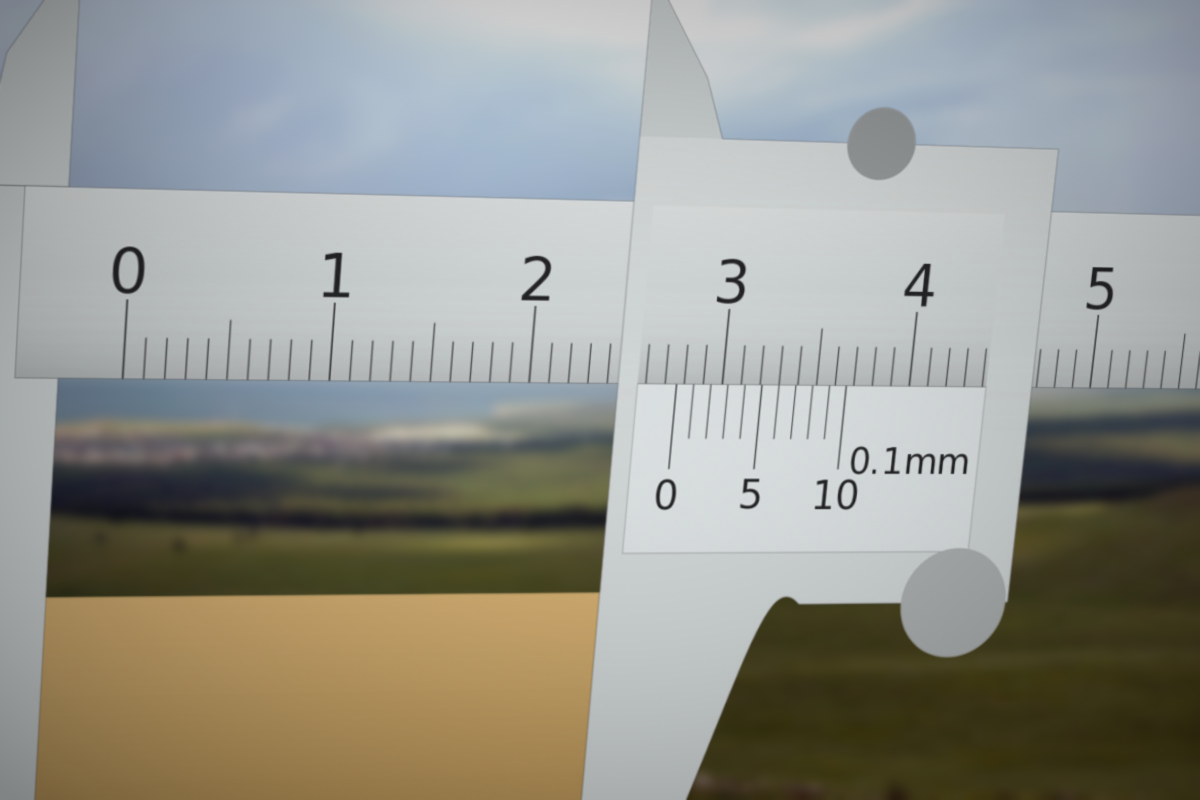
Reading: mm 27.6
